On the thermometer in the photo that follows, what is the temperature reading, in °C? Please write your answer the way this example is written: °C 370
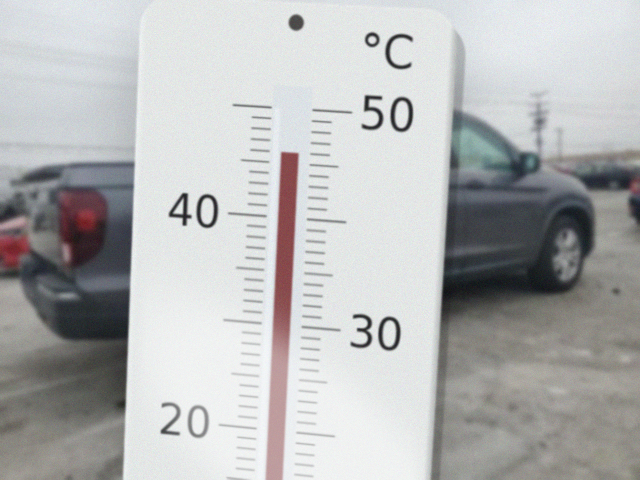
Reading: °C 46
